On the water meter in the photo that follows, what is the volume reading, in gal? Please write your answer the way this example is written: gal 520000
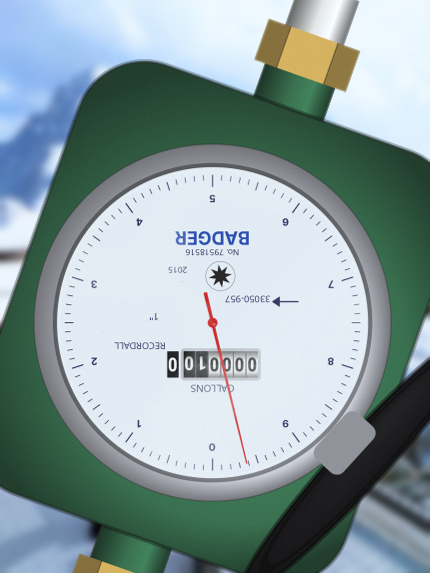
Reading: gal 99.6
